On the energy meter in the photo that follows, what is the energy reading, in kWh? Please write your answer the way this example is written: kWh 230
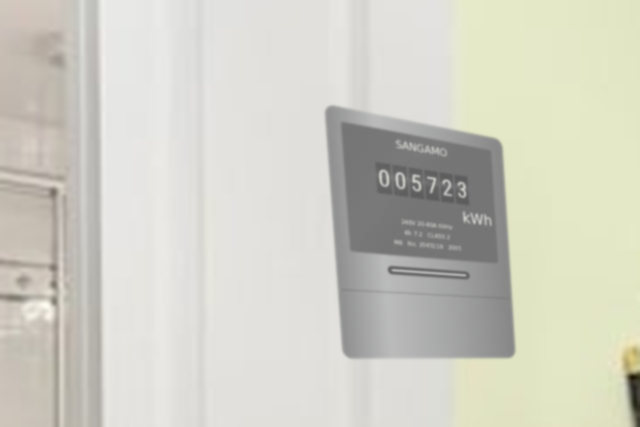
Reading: kWh 5723
